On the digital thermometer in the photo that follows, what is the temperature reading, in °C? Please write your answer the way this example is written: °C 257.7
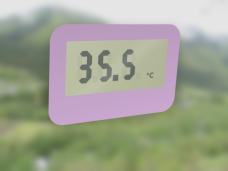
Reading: °C 35.5
